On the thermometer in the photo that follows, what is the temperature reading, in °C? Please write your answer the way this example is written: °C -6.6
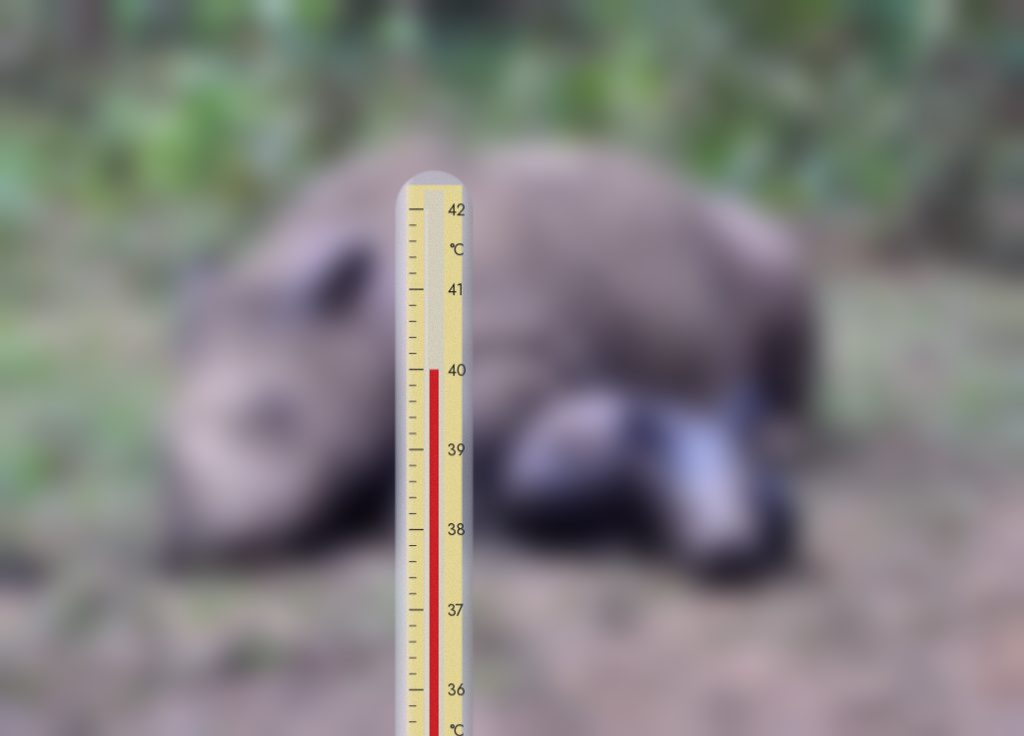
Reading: °C 40
